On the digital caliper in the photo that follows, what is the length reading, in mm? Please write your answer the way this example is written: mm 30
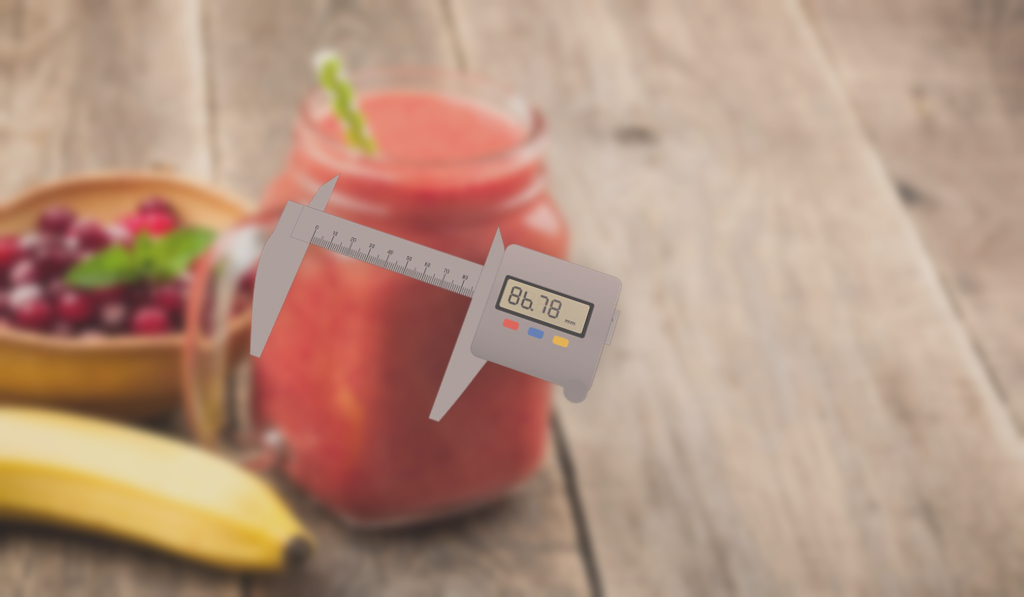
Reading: mm 86.78
